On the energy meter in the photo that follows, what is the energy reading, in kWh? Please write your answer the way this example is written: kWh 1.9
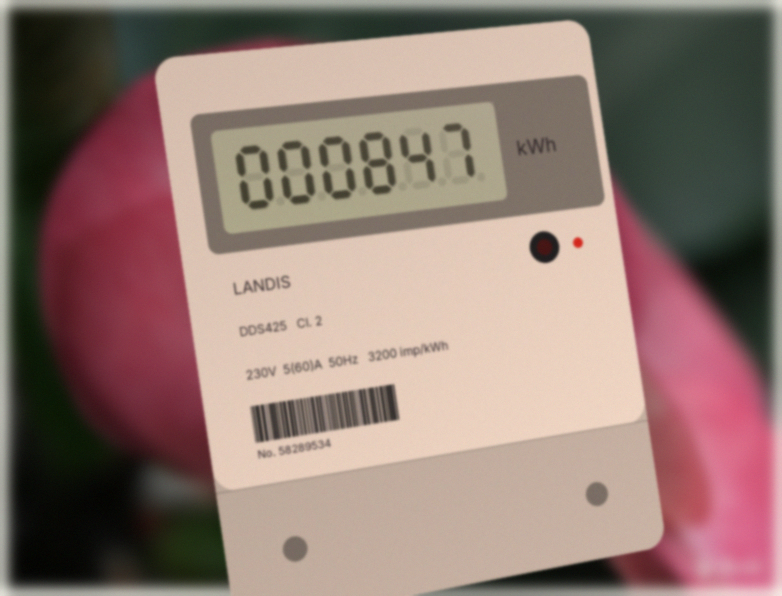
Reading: kWh 847
